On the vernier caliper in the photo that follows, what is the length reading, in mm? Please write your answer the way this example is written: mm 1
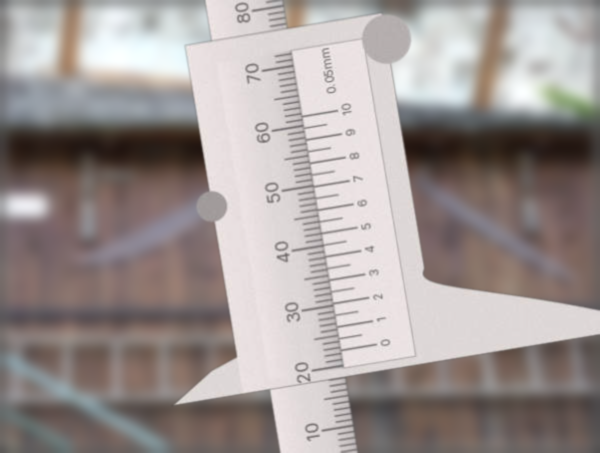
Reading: mm 22.5
